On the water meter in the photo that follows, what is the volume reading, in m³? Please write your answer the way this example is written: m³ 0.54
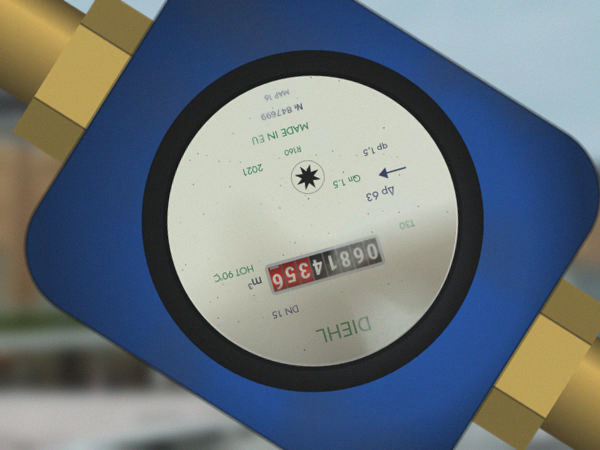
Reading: m³ 6814.356
